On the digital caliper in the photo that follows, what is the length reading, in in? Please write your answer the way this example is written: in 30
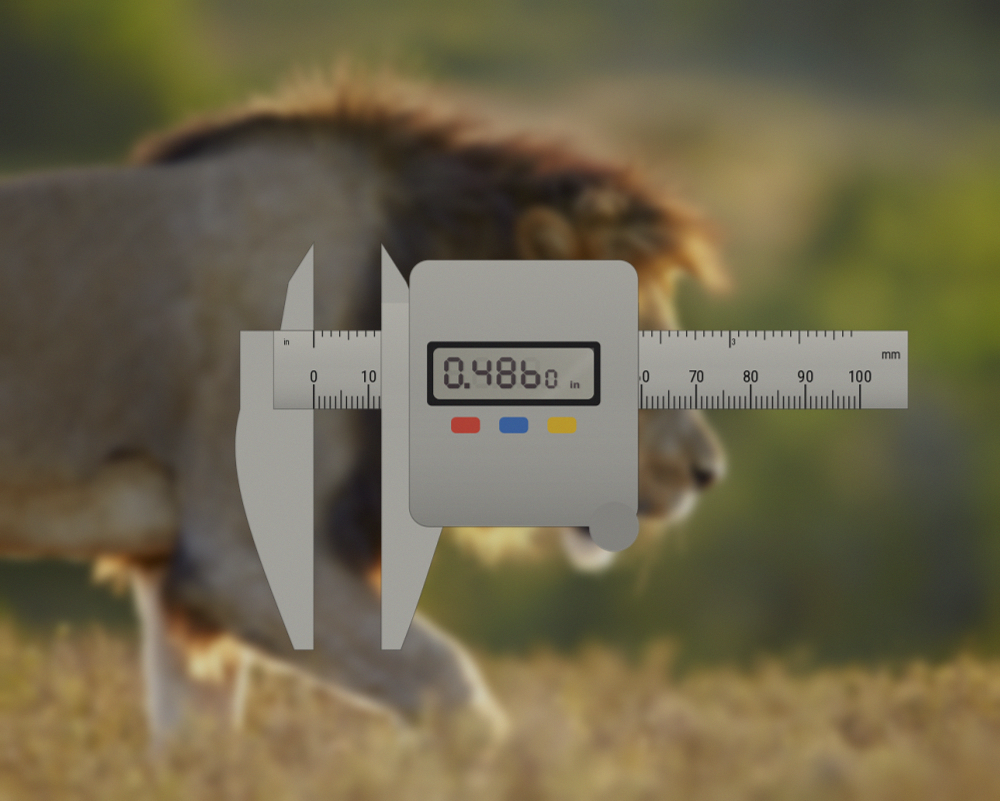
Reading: in 0.4860
